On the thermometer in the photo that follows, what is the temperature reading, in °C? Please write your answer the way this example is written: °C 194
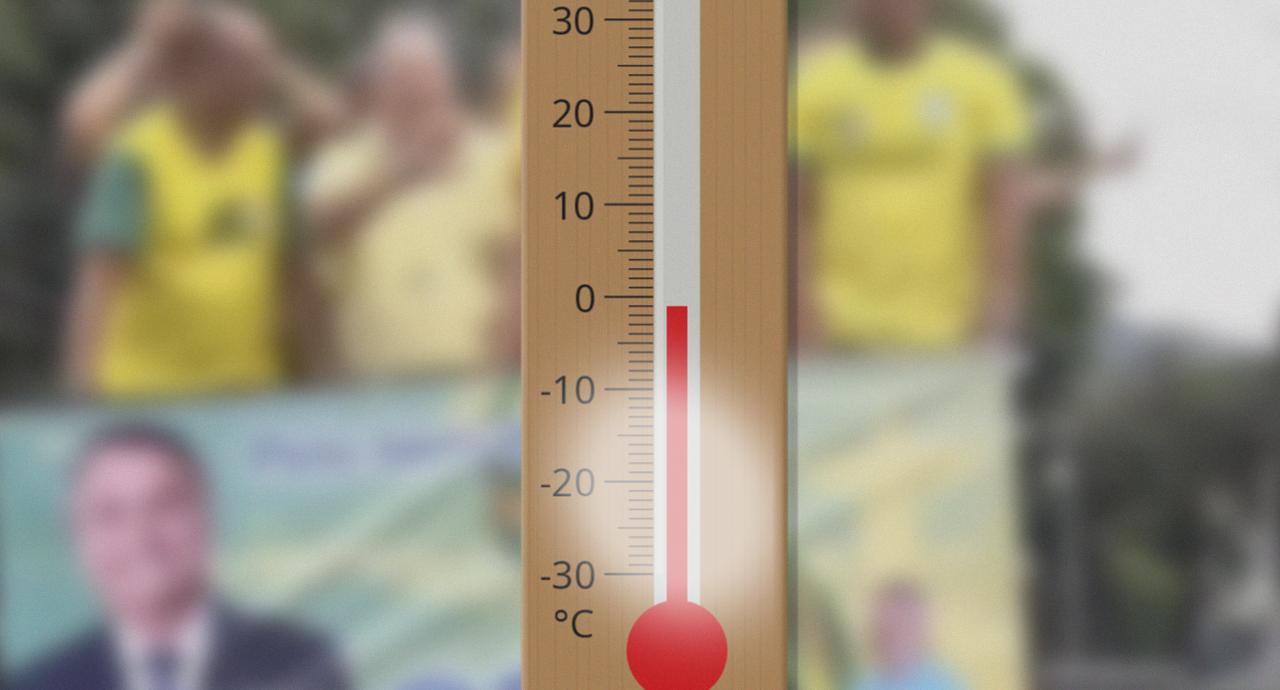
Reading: °C -1
